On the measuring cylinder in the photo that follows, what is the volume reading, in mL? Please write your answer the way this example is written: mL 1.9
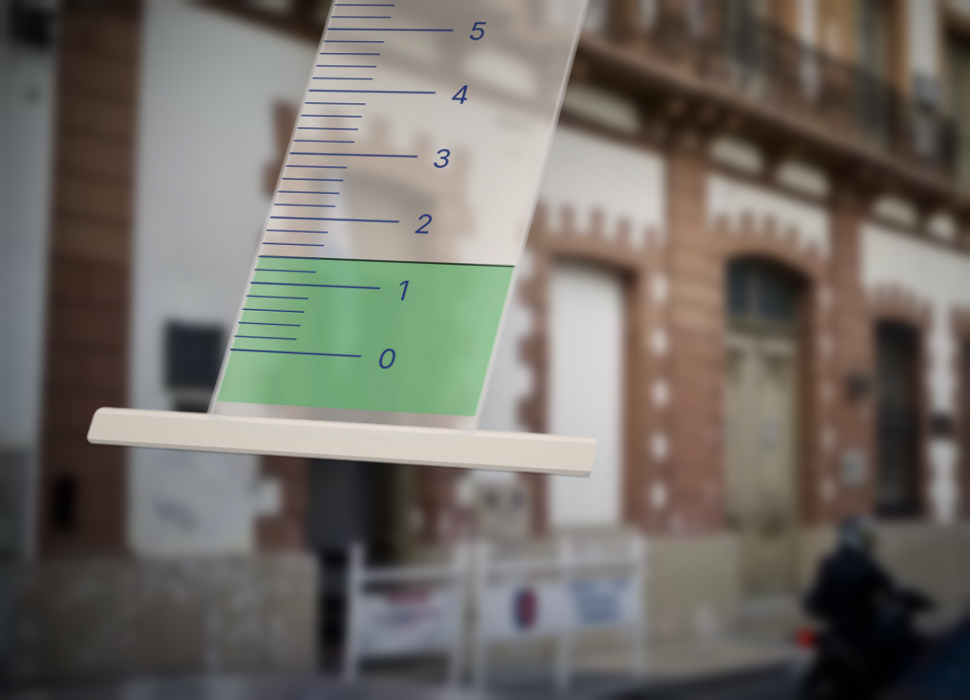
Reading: mL 1.4
